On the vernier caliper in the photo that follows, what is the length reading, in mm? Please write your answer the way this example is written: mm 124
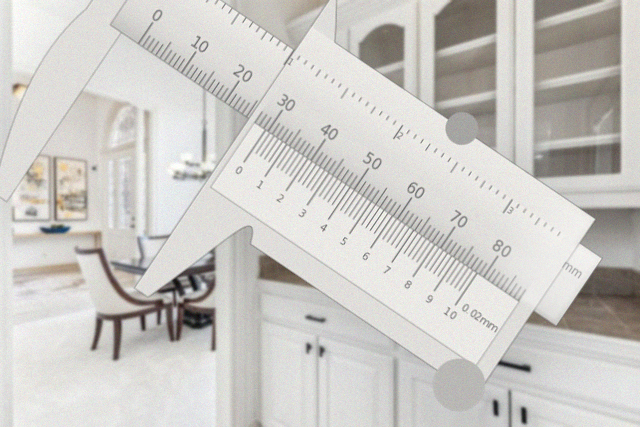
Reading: mm 29.5
